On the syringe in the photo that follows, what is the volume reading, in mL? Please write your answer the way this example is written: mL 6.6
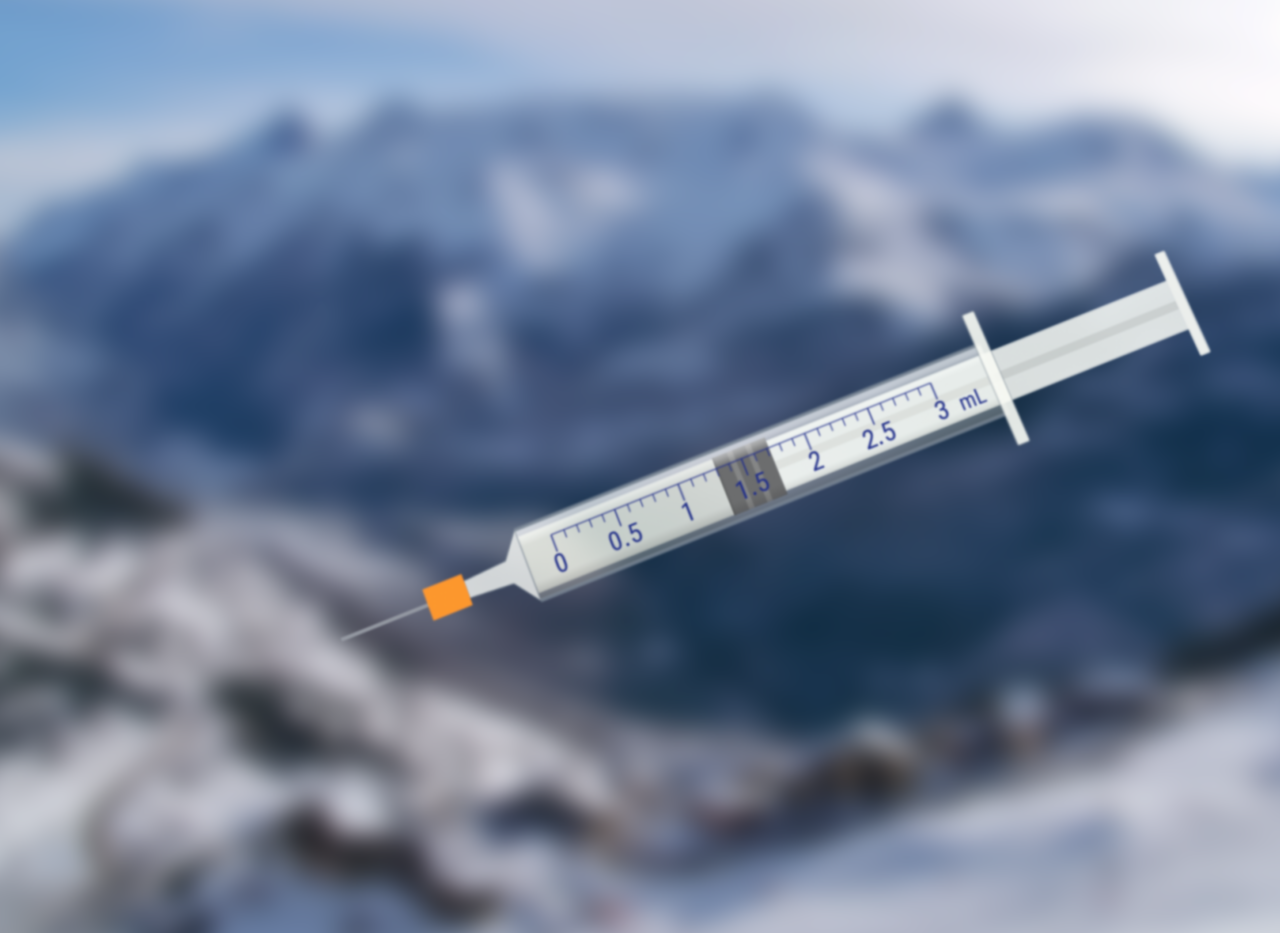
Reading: mL 1.3
